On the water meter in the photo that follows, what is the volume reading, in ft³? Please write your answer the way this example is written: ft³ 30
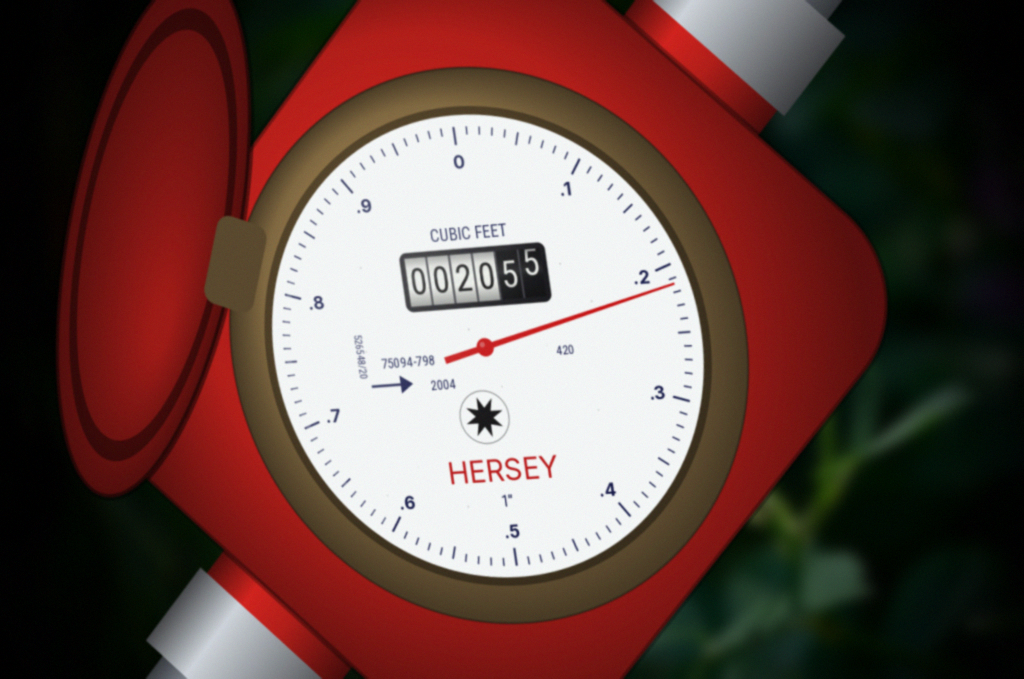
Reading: ft³ 2055.21
